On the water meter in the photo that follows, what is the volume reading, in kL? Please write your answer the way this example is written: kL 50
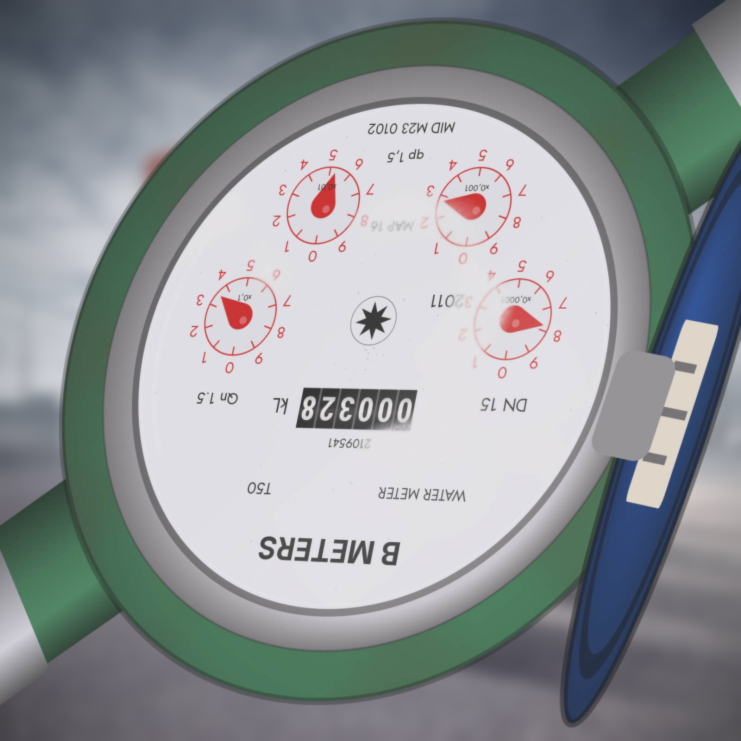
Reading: kL 328.3527
